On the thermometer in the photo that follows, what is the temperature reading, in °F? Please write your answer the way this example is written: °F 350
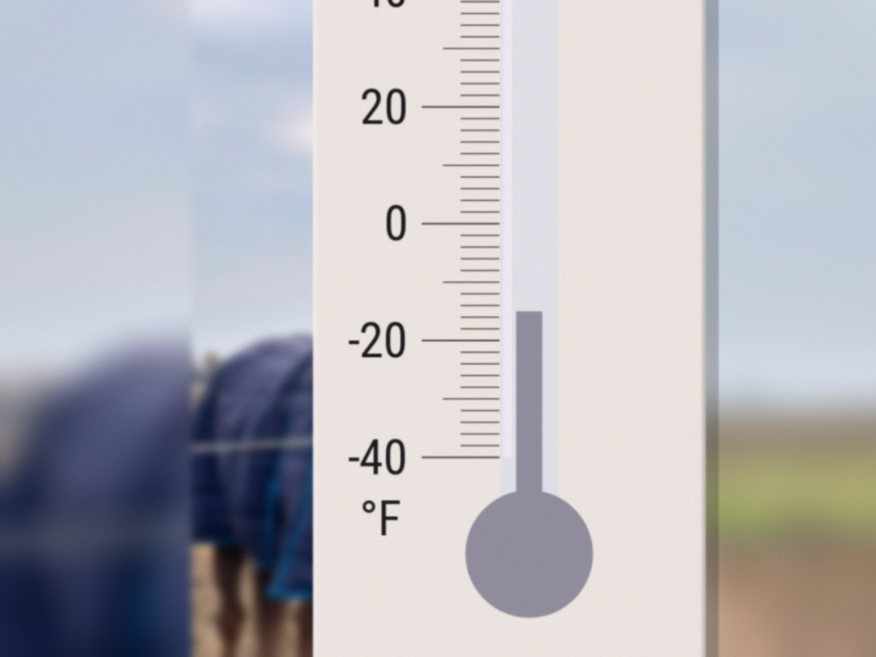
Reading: °F -15
